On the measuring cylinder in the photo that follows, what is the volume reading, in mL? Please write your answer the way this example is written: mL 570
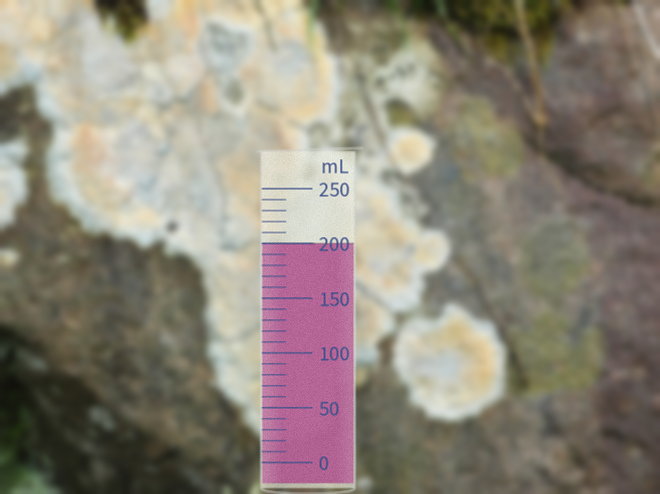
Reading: mL 200
